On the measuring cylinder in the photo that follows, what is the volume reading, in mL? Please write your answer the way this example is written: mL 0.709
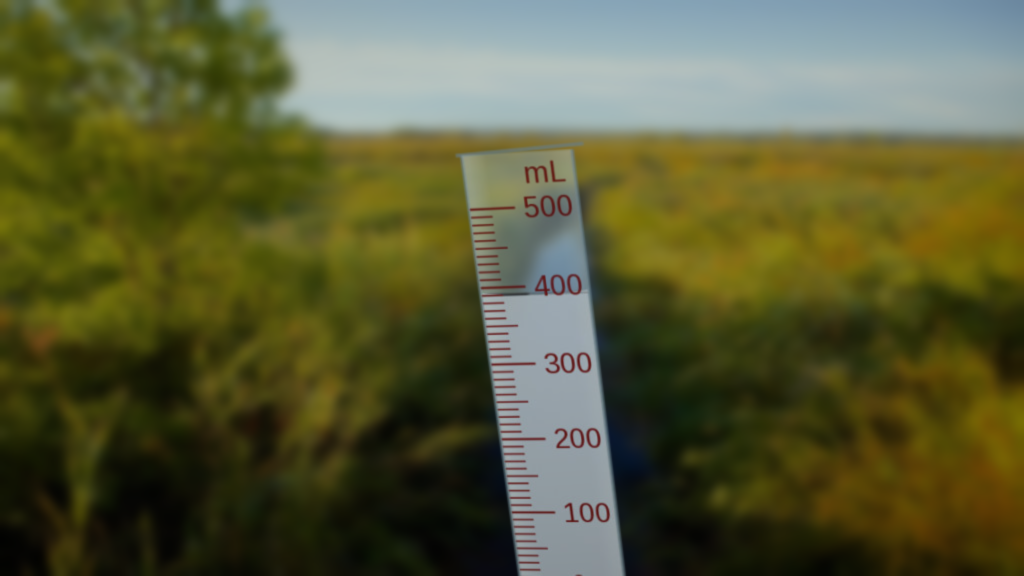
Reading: mL 390
